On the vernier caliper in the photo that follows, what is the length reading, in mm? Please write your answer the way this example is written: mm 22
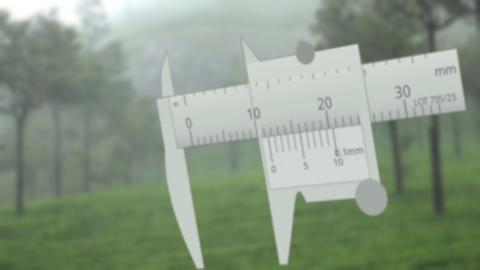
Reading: mm 11.5
